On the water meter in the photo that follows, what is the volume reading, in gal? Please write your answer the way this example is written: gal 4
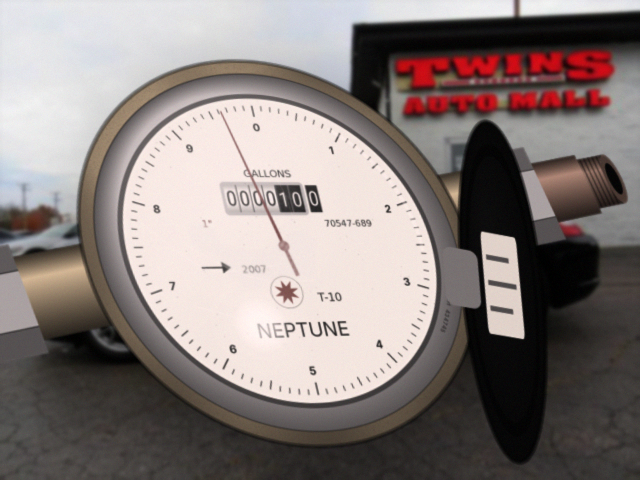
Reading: gal 99.6
